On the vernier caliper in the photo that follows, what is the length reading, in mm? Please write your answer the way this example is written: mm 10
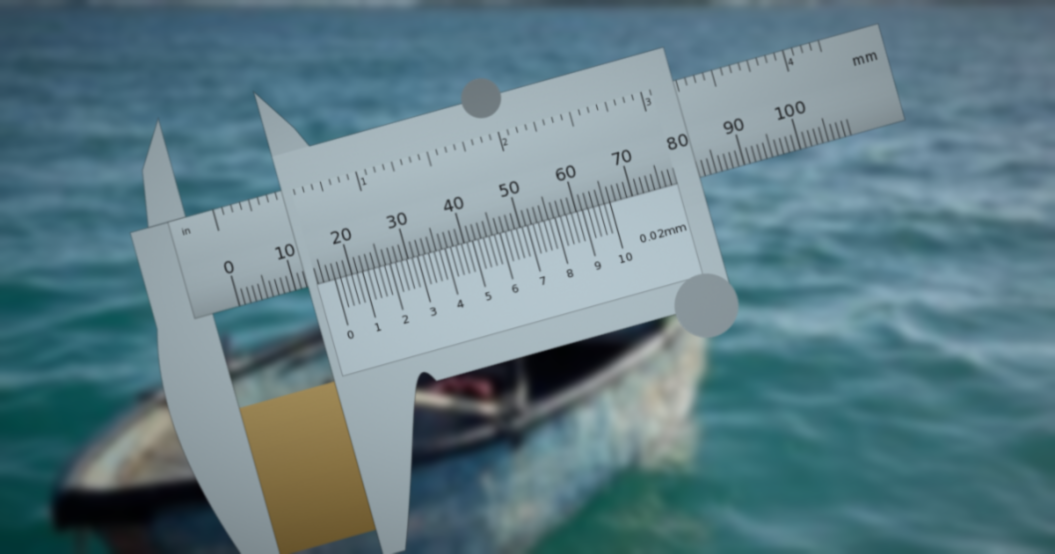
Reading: mm 17.0
